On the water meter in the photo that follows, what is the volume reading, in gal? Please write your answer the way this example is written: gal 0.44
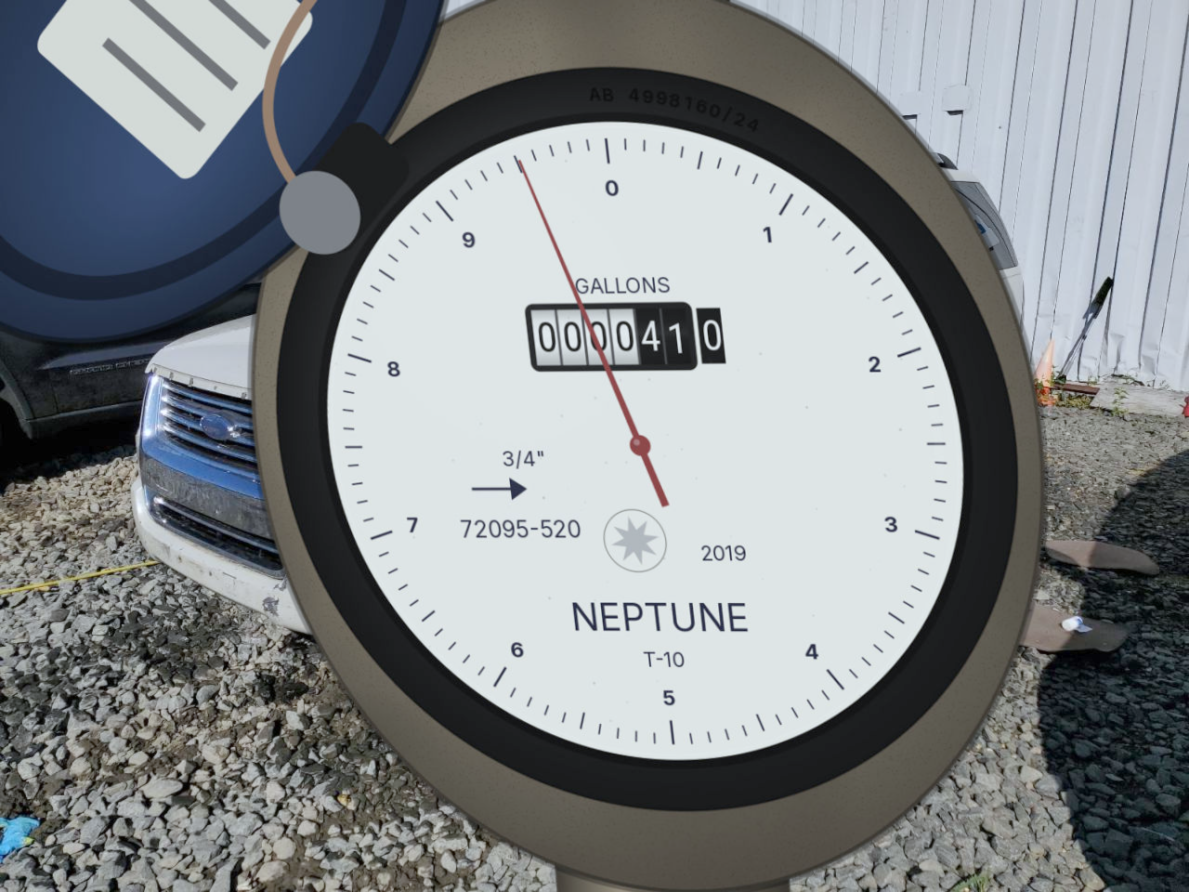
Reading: gal 409.5
